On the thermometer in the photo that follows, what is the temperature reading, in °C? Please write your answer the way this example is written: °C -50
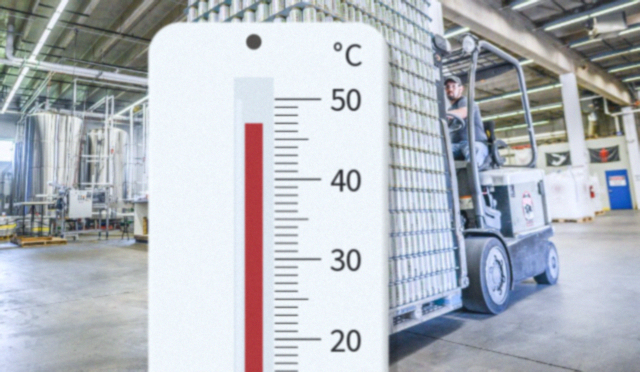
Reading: °C 47
